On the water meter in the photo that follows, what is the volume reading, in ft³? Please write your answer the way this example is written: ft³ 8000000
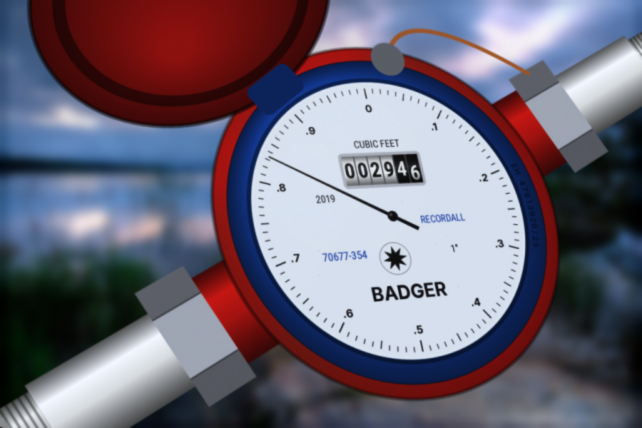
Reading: ft³ 2945.83
